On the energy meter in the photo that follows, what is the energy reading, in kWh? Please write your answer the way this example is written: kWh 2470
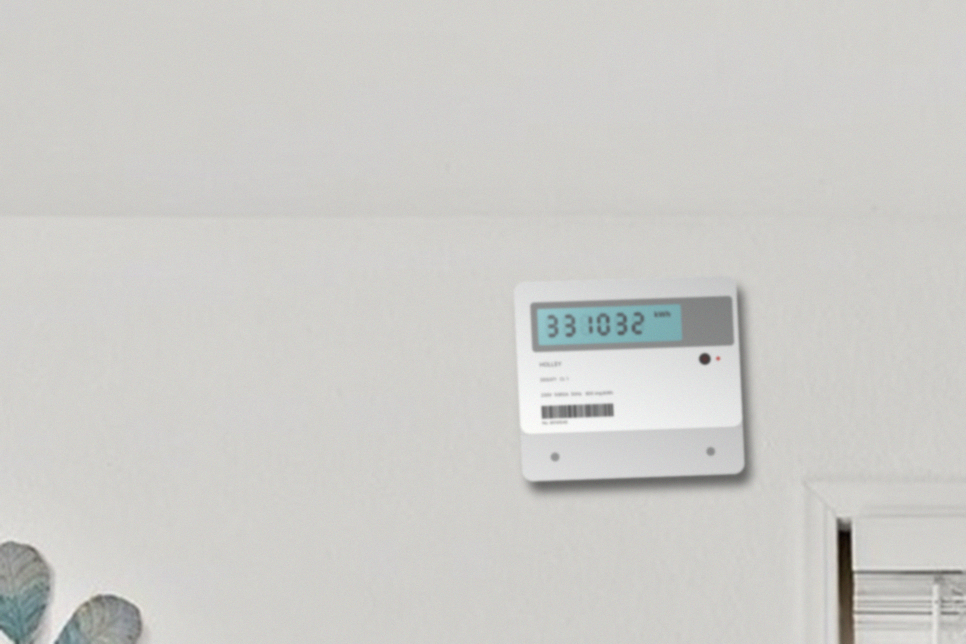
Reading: kWh 331032
